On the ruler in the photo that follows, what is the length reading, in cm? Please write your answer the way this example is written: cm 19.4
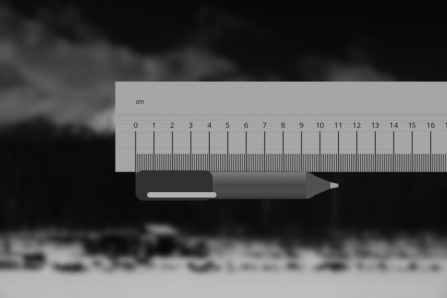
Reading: cm 11
